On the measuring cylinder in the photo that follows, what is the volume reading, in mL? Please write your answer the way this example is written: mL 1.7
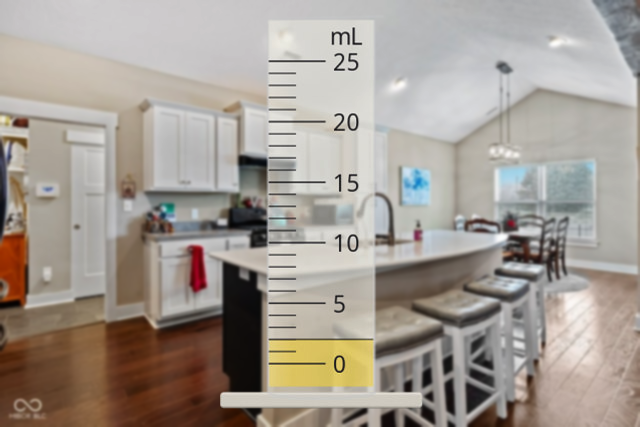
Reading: mL 2
